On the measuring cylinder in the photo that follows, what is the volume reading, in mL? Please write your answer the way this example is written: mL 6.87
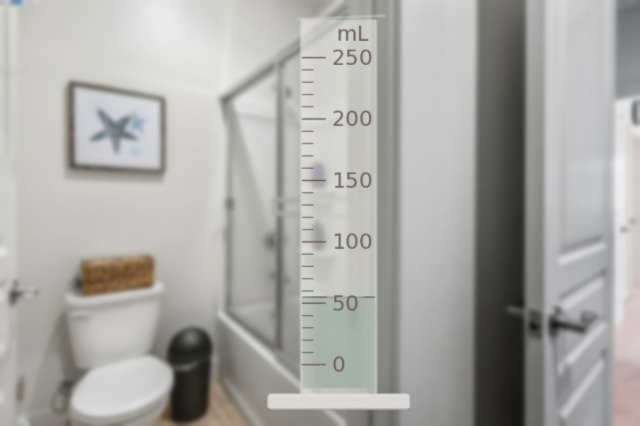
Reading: mL 55
